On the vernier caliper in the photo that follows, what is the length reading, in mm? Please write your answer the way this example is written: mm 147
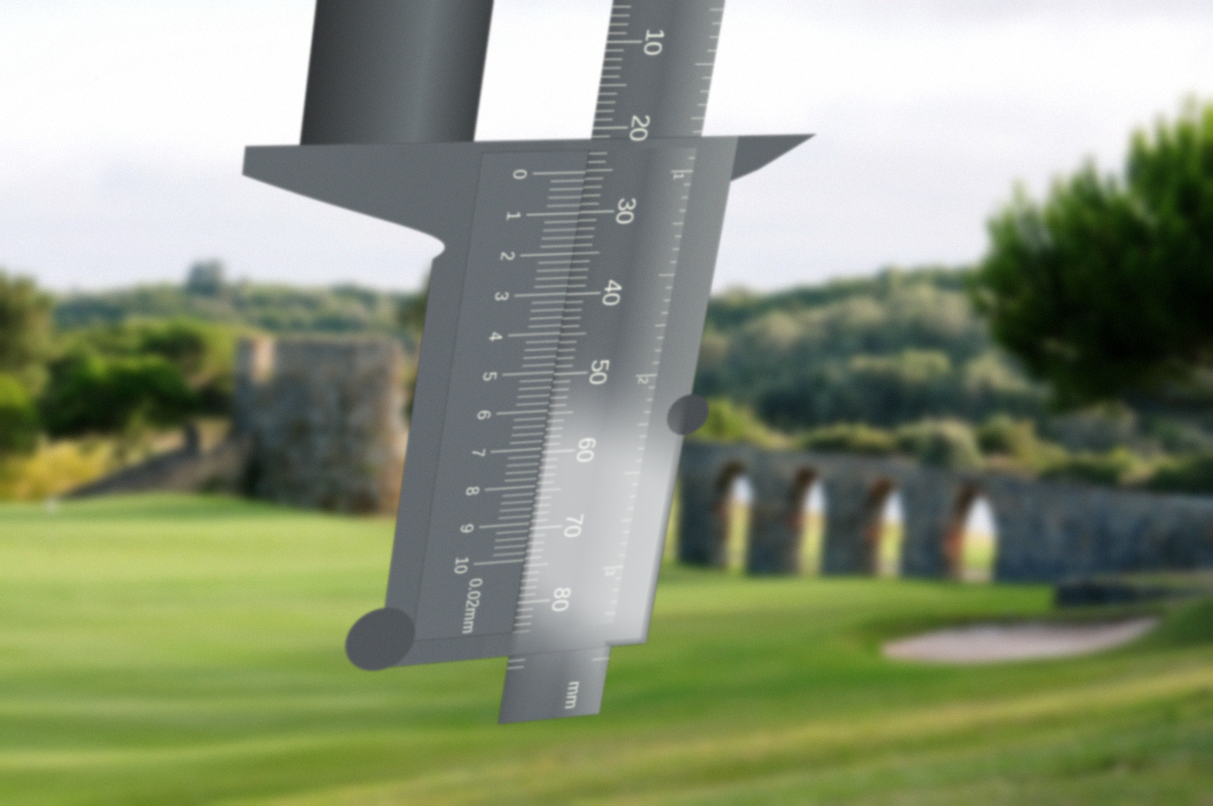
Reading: mm 25.2
